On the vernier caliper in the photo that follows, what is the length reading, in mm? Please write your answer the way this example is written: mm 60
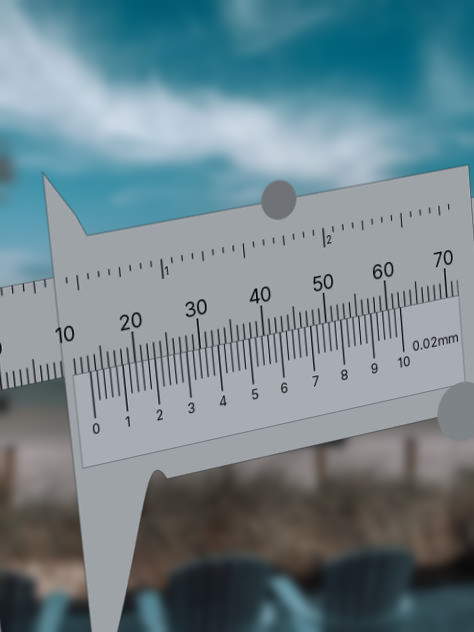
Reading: mm 13.2
